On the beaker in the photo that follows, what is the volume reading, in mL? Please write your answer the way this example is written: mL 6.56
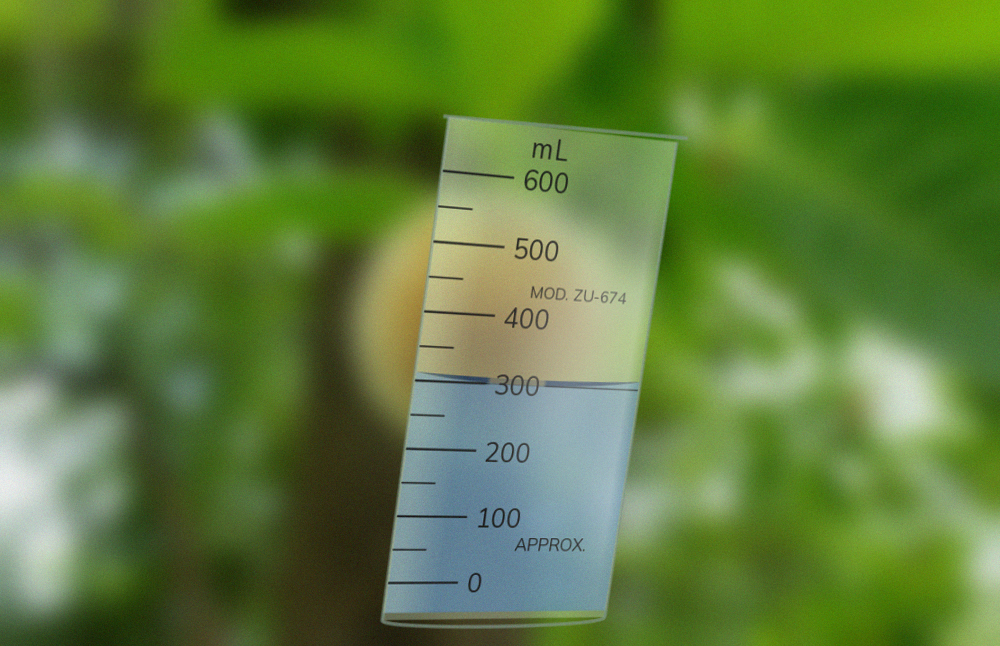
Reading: mL 300
